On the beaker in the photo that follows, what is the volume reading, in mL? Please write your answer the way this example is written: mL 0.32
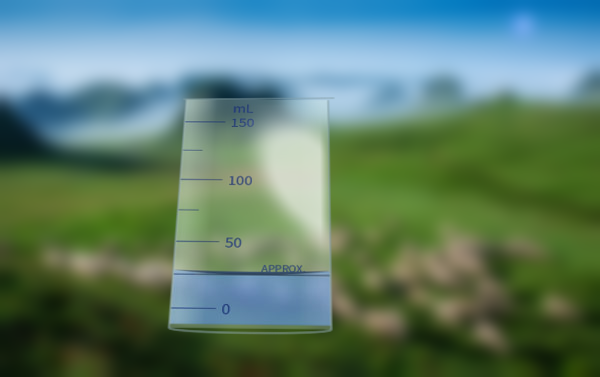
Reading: mL 25
